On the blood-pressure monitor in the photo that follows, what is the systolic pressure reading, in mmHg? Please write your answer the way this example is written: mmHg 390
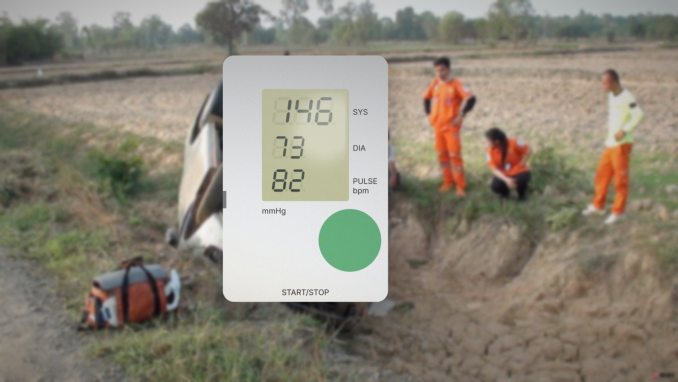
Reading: mmHg 146
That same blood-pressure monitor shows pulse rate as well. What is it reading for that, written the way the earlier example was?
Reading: bpm 82
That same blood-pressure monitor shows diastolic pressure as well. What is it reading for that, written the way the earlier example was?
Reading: mmHg 73
